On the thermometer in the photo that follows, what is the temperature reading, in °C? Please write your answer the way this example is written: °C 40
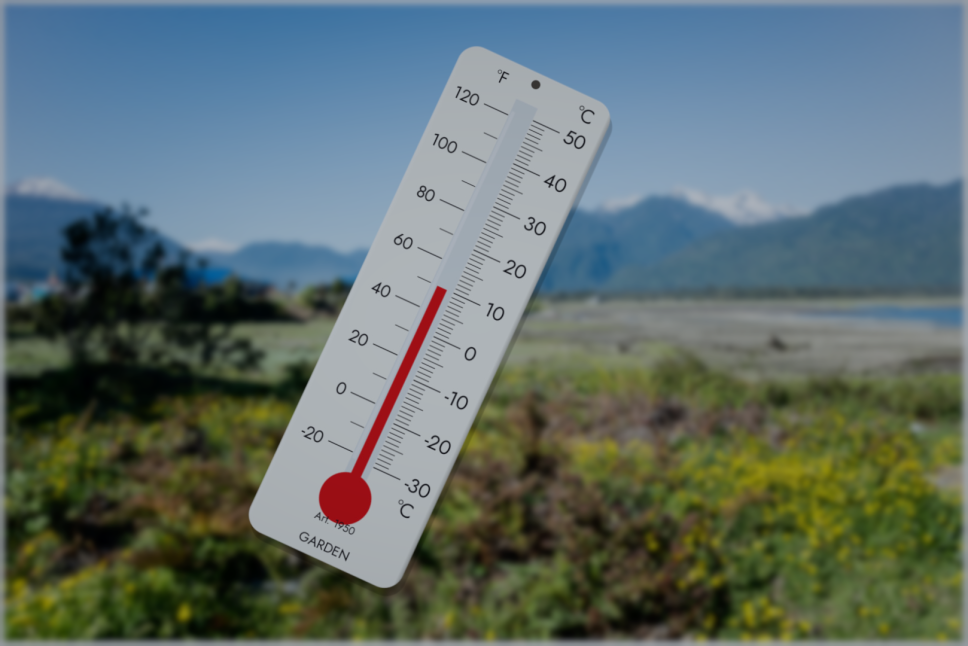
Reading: °C 10
